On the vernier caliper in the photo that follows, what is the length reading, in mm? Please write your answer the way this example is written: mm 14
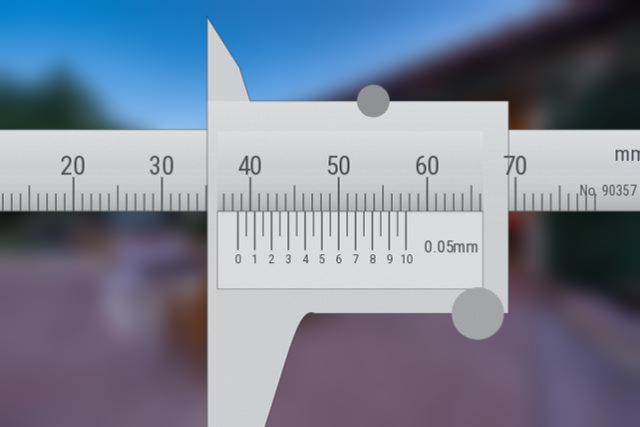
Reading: mm 38.6
